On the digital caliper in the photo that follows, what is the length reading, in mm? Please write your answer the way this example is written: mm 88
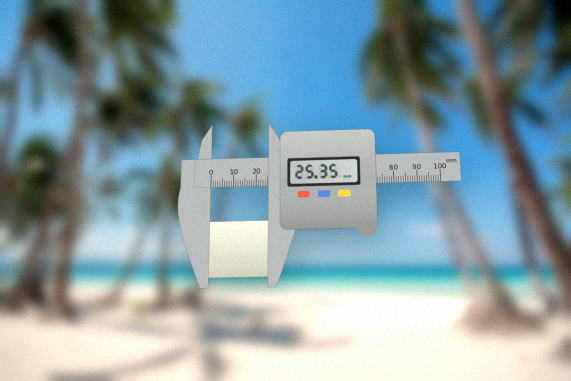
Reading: mm 25.35
